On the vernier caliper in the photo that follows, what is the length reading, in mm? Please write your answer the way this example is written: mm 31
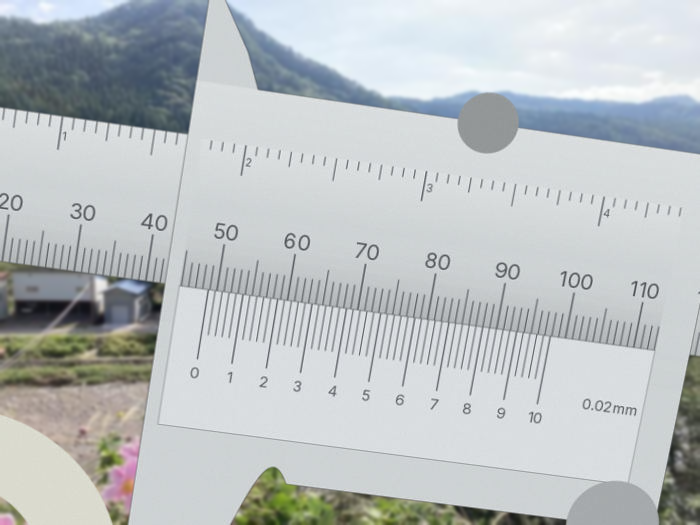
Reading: mm 48.8
